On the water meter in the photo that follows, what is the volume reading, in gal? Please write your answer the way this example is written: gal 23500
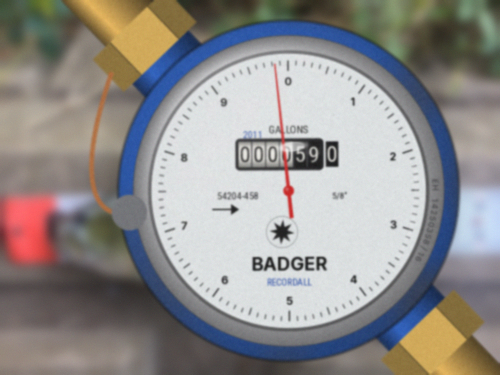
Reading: gal 589.8
